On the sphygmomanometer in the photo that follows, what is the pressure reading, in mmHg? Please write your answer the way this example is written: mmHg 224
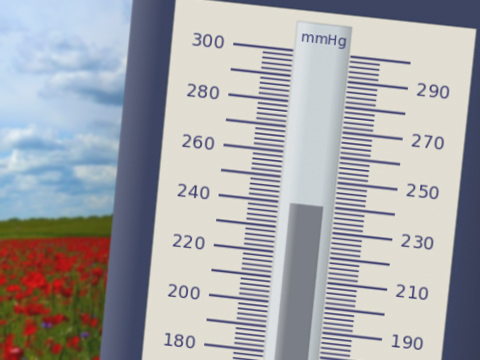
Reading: mmHg 240
